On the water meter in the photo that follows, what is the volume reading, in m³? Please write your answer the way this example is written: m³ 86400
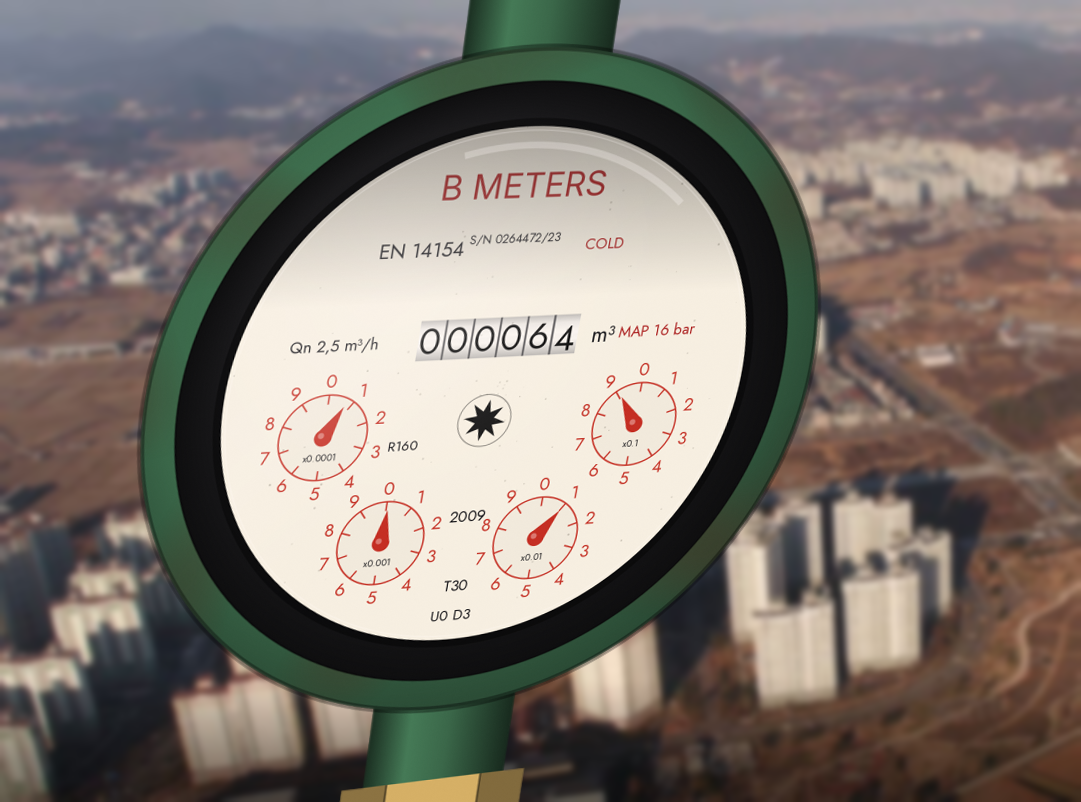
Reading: m³ 63.9100
